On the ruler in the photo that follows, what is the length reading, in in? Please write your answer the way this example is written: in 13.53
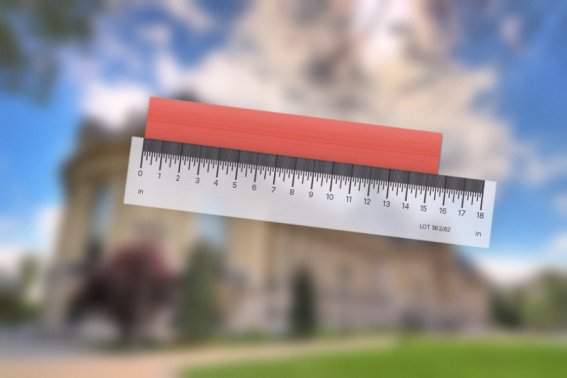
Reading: in 15.5
